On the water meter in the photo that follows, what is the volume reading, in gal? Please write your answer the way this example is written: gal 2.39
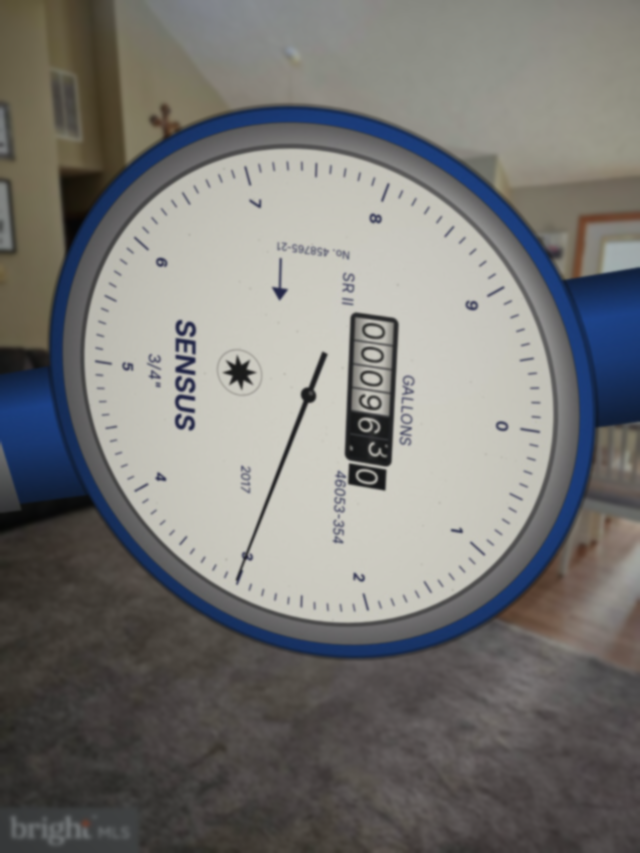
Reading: gal 9633.0
